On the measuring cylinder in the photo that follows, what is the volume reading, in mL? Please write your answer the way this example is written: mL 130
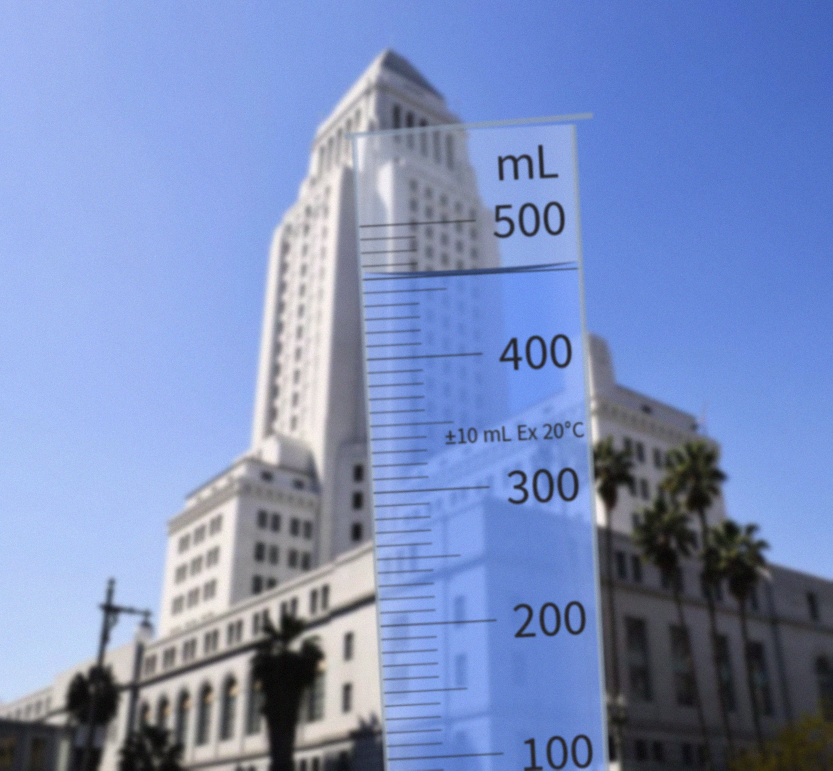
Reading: mL 460
